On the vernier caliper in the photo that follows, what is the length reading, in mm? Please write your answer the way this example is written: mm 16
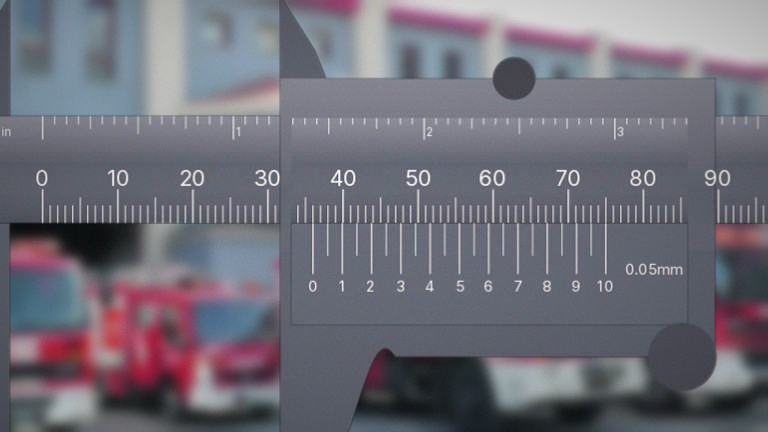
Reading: mm 36.0
